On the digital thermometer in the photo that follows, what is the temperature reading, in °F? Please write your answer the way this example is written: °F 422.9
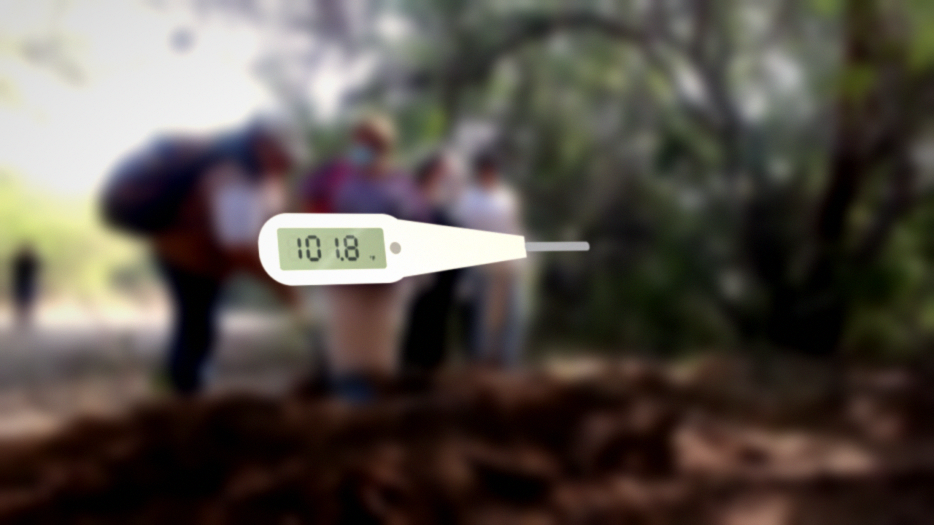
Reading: °F 101.8
